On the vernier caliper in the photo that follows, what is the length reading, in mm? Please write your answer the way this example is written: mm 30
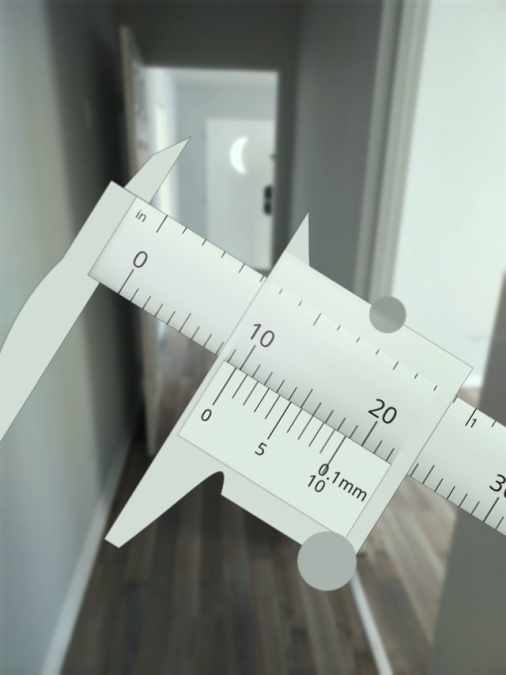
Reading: mm 9.7
